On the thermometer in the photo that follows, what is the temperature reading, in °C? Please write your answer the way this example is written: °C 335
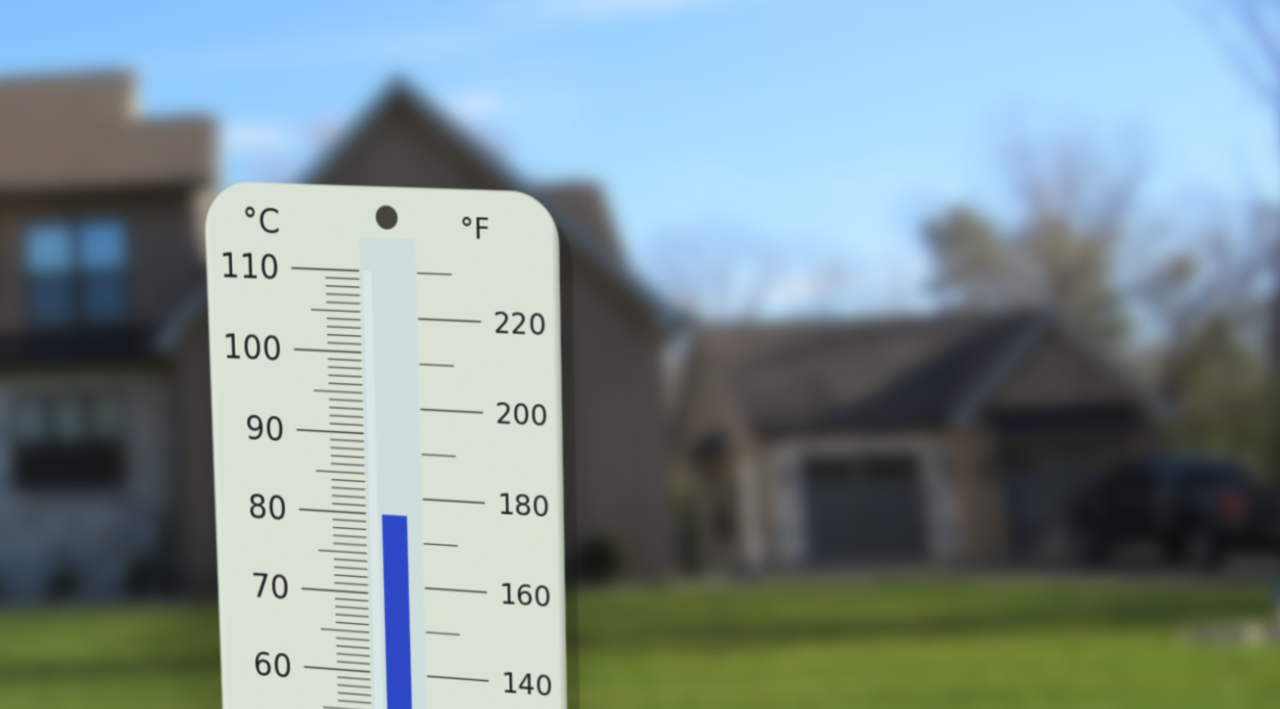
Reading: °C 80
